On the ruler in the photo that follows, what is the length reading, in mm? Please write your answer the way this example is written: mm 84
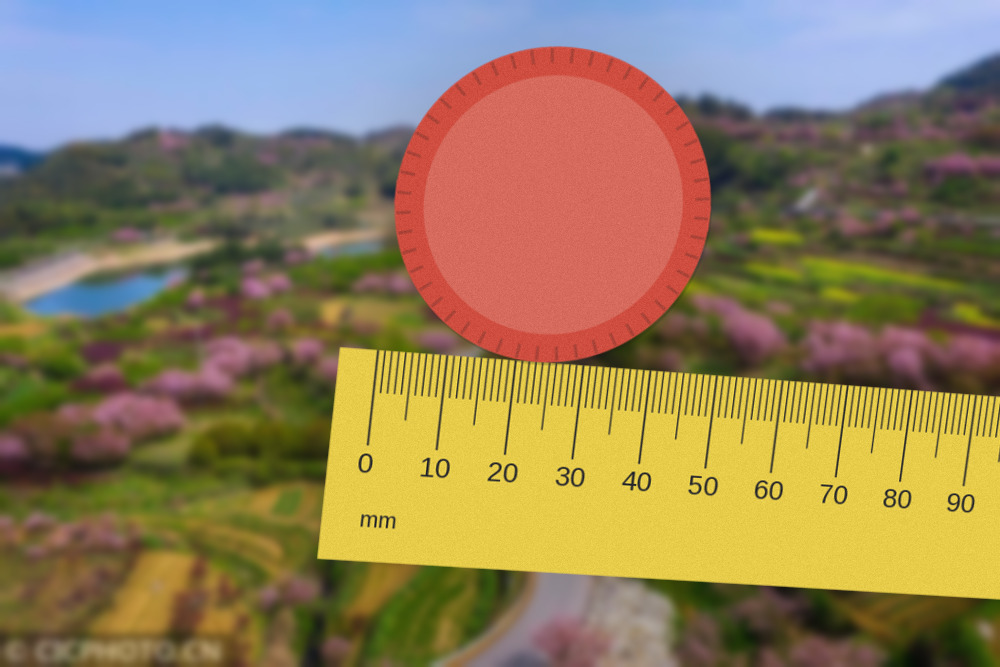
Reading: mm 46
